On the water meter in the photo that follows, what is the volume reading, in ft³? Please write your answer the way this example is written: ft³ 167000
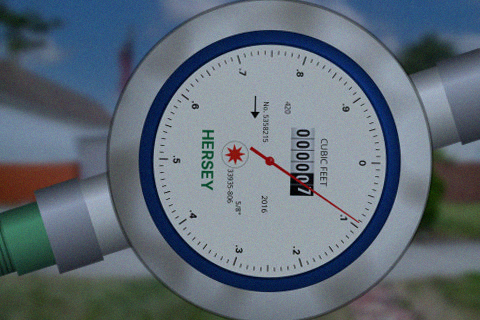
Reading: ft³ 7.09
